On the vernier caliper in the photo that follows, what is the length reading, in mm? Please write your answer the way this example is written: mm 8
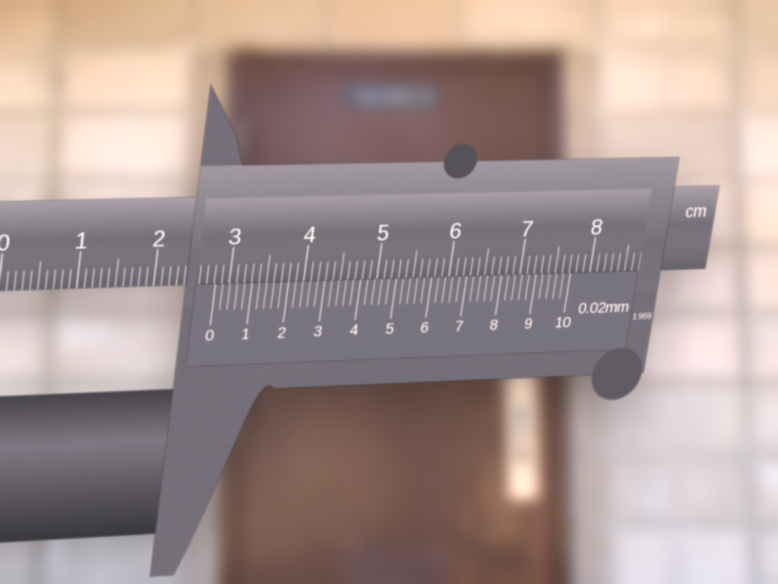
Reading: mm 28.2
